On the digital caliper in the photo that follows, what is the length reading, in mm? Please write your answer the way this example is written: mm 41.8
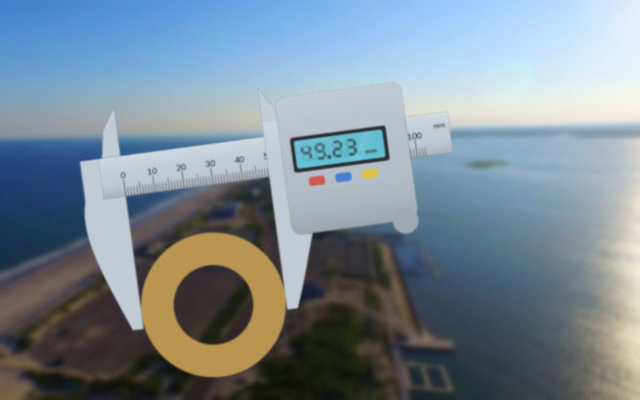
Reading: mm 49.23
